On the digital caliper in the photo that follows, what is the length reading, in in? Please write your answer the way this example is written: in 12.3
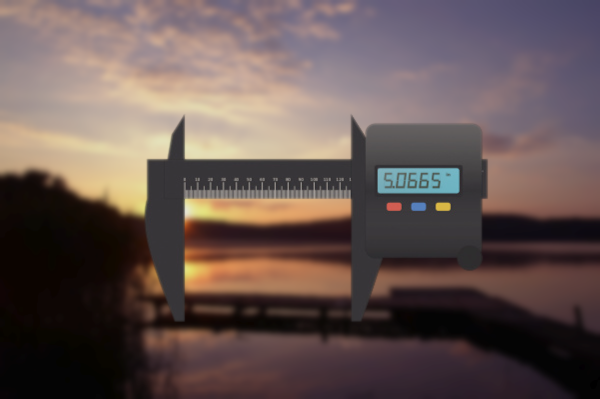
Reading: in 5.0665
